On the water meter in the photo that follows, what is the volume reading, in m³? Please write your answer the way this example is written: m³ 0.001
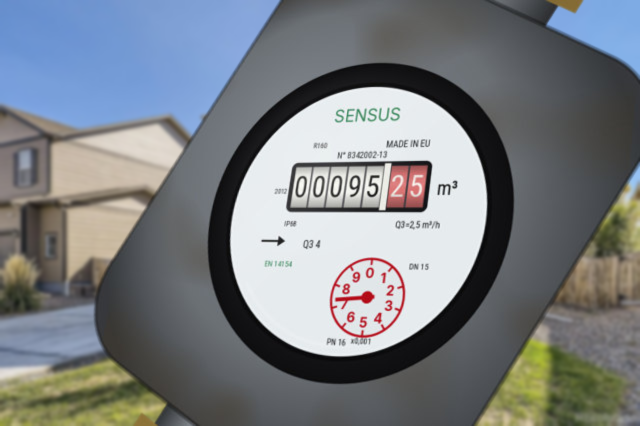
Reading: m³ 95.257
